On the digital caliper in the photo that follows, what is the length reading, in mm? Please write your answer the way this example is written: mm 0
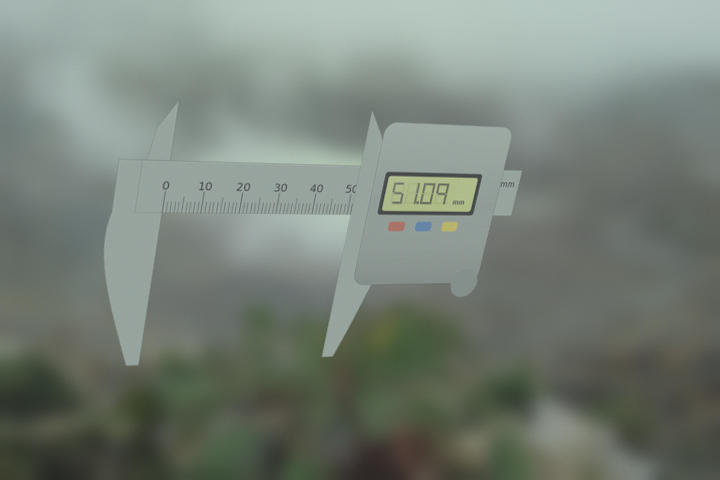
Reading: mm 51.09
